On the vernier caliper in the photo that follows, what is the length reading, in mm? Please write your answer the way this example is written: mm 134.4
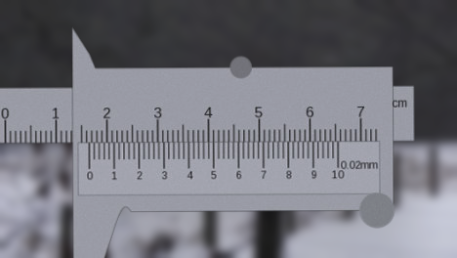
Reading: mm 16.5
